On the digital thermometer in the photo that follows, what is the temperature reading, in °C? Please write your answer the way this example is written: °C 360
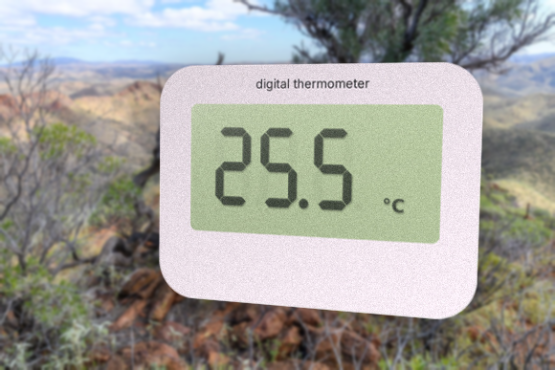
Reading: °C 25.5
